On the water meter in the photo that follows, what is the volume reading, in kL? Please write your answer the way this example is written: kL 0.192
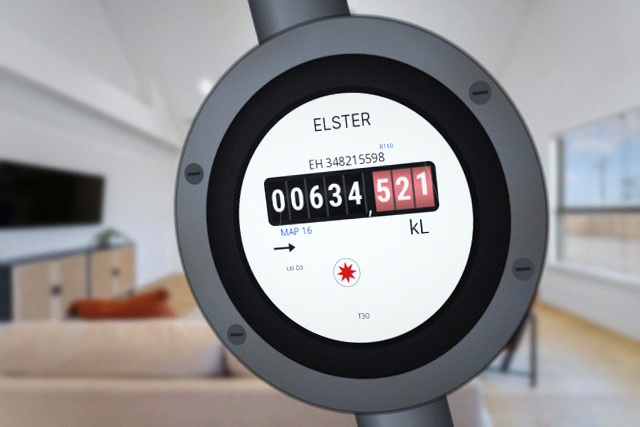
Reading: kL 634.521
